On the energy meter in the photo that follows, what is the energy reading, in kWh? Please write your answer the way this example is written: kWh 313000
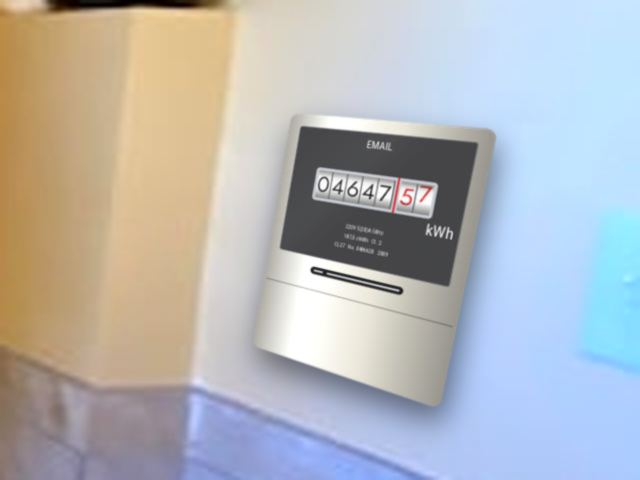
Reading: kWh 4647.57
